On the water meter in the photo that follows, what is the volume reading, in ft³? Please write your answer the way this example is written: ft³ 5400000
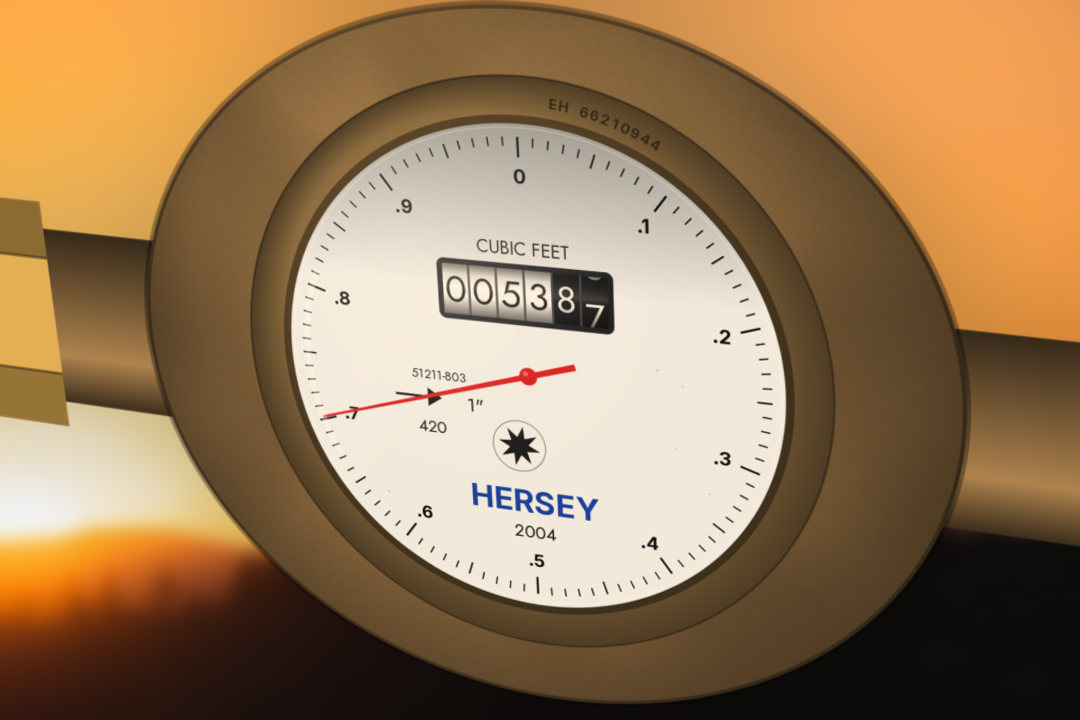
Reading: ft³ 5386.70
